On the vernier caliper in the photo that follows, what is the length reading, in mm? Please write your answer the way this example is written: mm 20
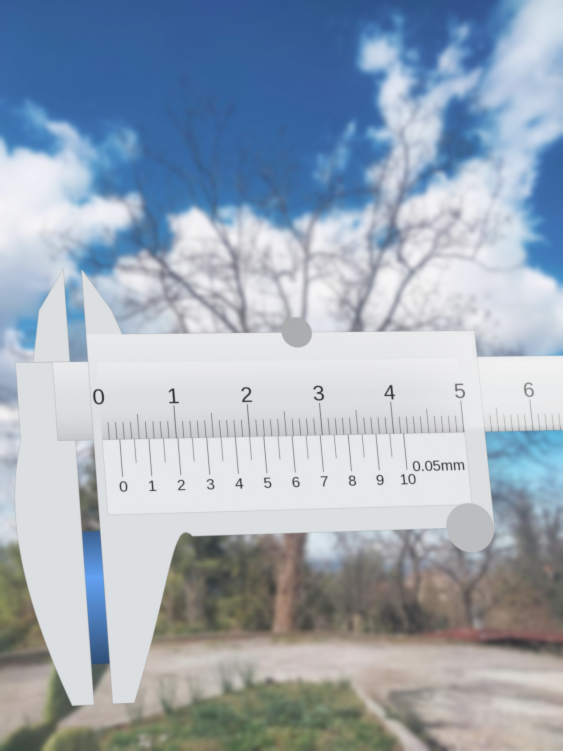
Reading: mm 2.4
